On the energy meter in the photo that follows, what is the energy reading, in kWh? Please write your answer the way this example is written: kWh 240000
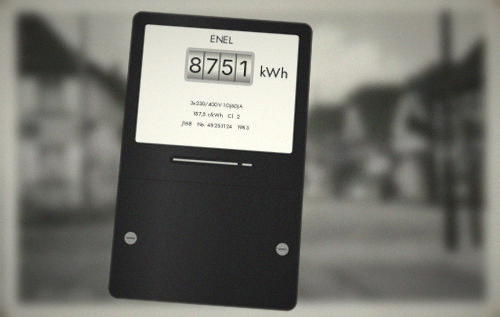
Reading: kWh 8751
